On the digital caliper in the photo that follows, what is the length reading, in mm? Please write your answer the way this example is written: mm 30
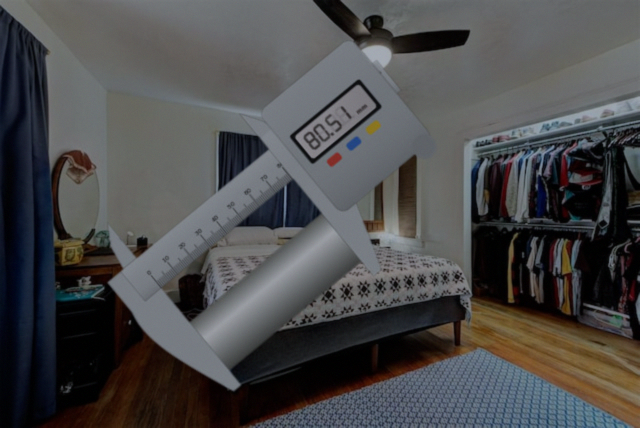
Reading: mm 80.51
